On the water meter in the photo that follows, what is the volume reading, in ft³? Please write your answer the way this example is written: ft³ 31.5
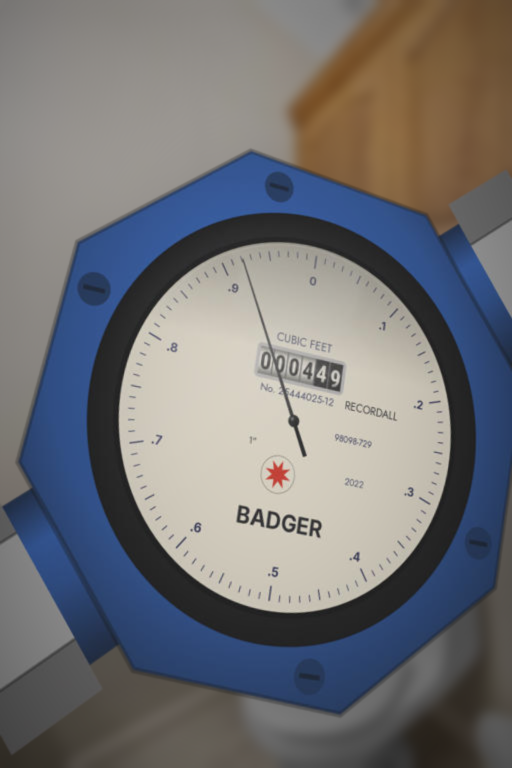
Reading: ft³ 448.92
